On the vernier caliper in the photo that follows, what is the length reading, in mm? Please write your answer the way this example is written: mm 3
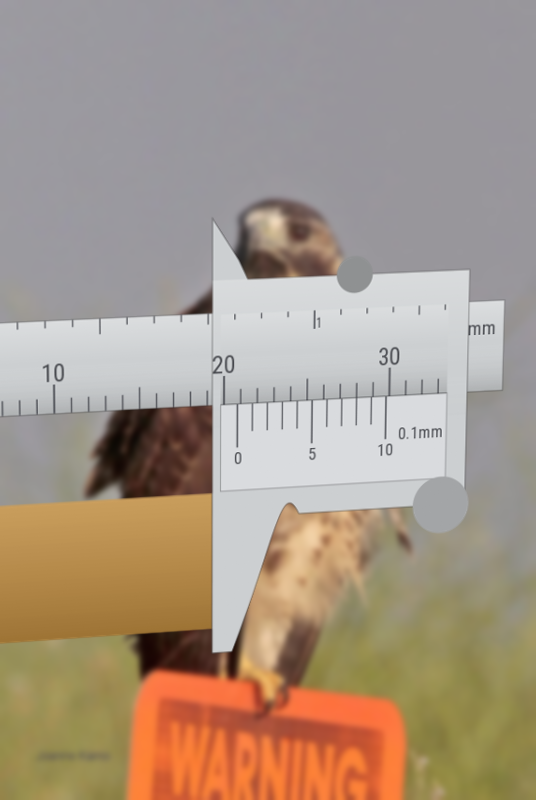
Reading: mm 20.8
